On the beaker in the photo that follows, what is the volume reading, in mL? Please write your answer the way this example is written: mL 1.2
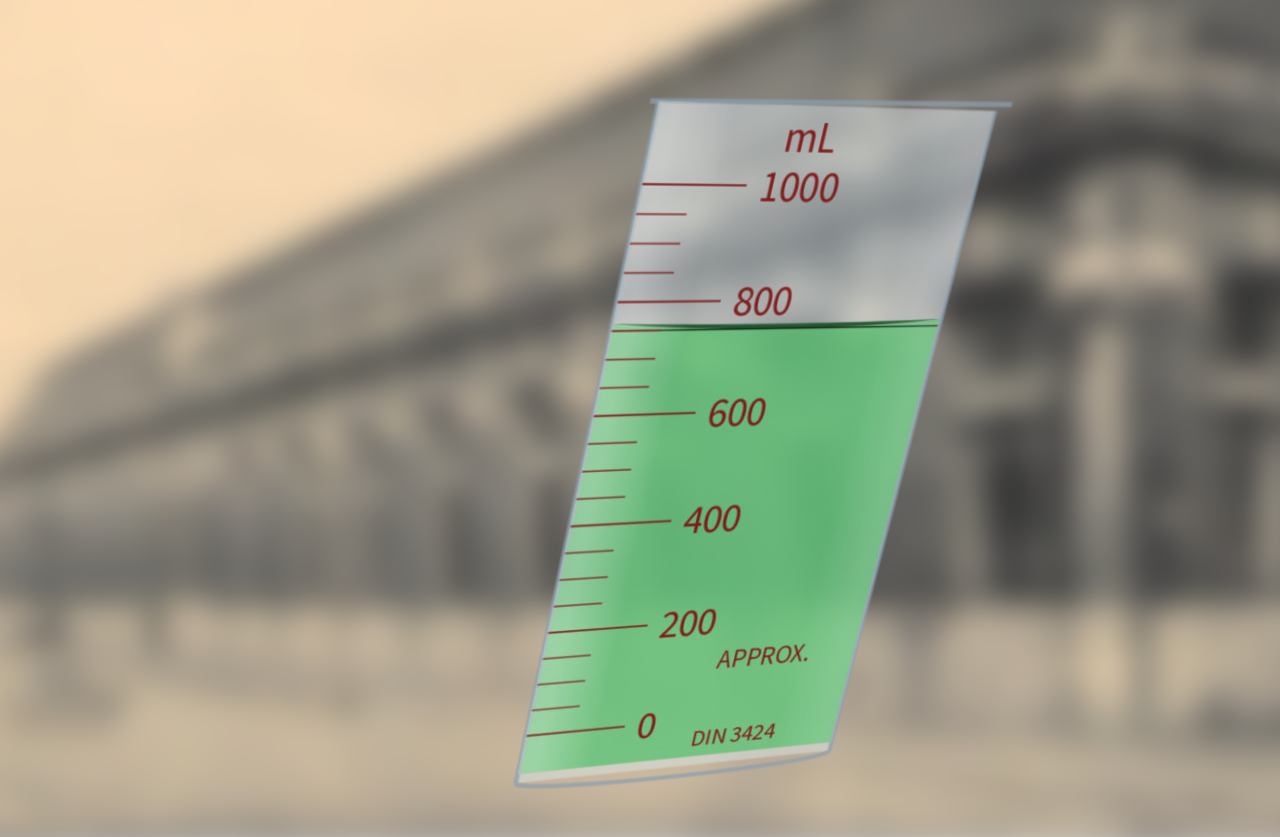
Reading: mL 750
